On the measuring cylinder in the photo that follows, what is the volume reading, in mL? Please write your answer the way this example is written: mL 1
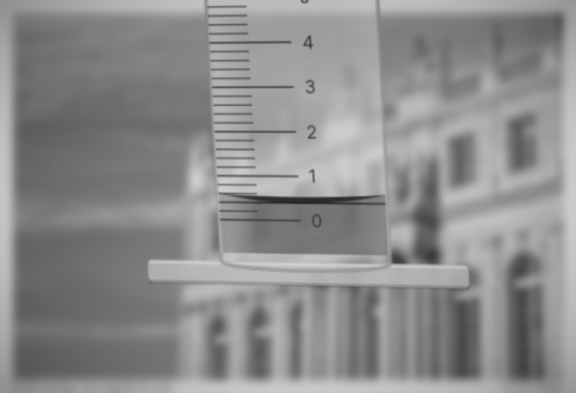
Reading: mL 0.4
